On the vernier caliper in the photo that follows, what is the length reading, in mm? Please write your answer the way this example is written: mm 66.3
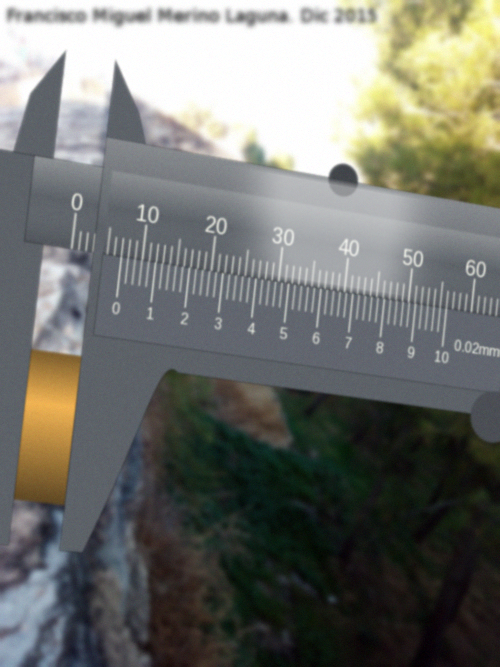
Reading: mm 7.0
